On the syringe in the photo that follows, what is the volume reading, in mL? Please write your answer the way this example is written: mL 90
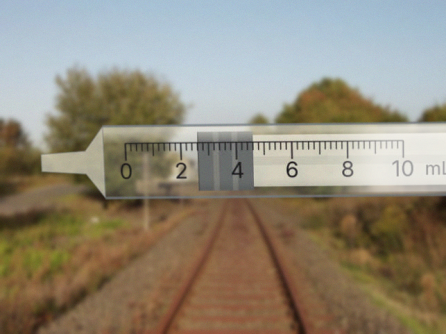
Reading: mL 2.6
